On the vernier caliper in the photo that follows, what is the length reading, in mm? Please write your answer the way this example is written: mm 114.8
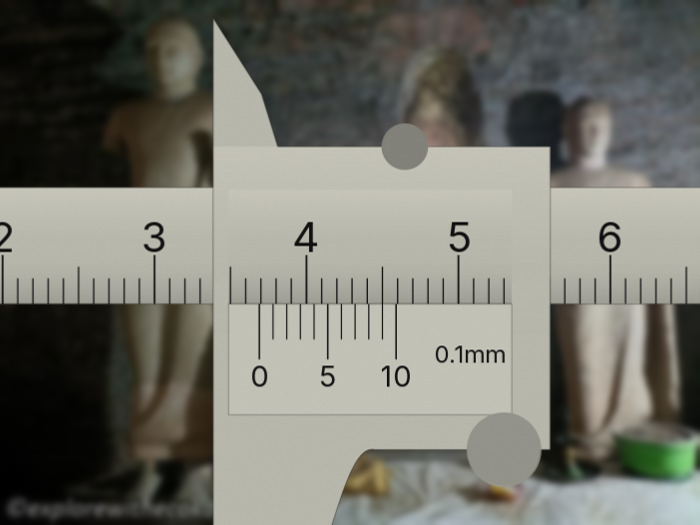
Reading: mm 36.9
